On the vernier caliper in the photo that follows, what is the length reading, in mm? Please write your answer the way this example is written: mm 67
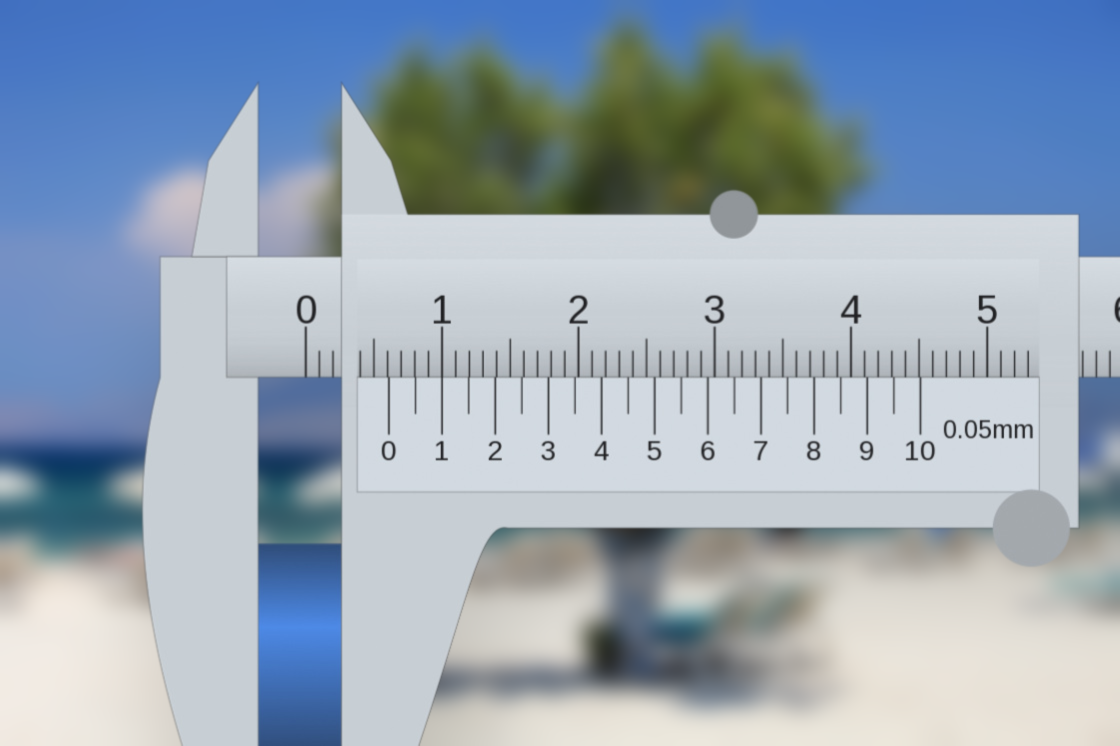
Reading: mm 6.1
